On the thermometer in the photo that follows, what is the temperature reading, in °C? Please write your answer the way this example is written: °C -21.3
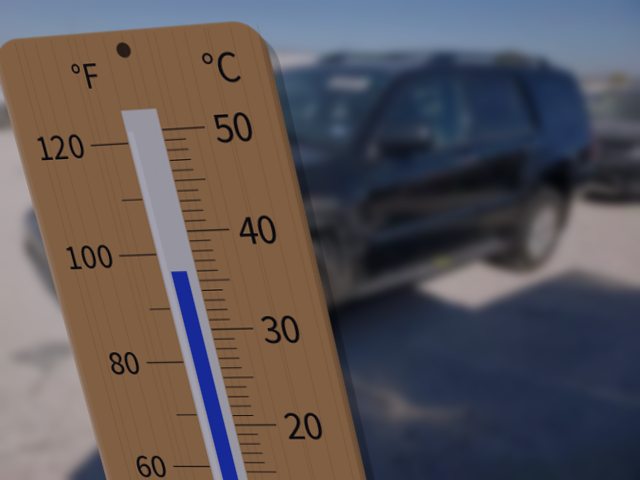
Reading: °C 36
